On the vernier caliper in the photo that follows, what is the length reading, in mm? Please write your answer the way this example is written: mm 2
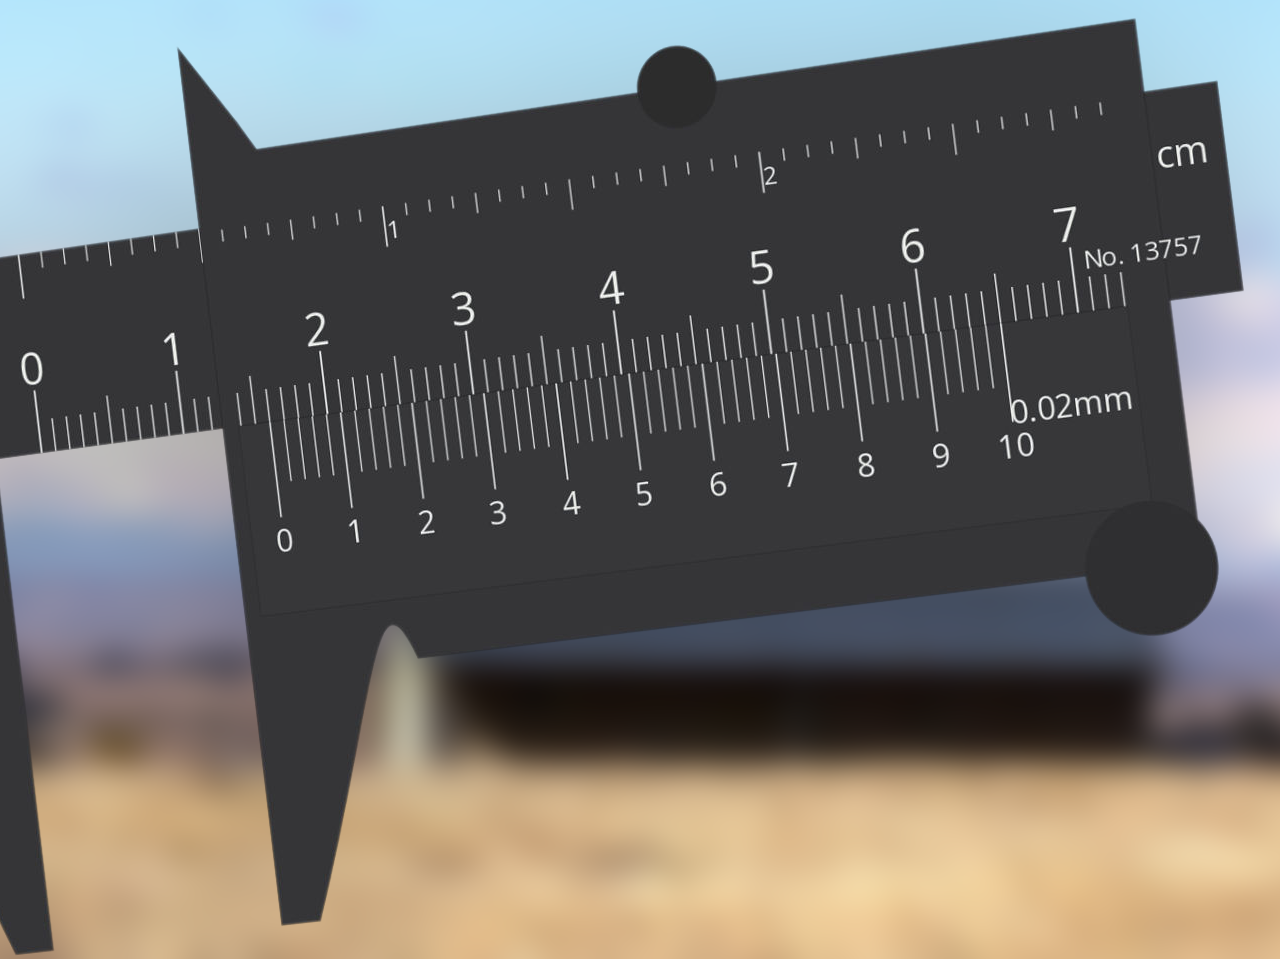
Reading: mm 16.0
